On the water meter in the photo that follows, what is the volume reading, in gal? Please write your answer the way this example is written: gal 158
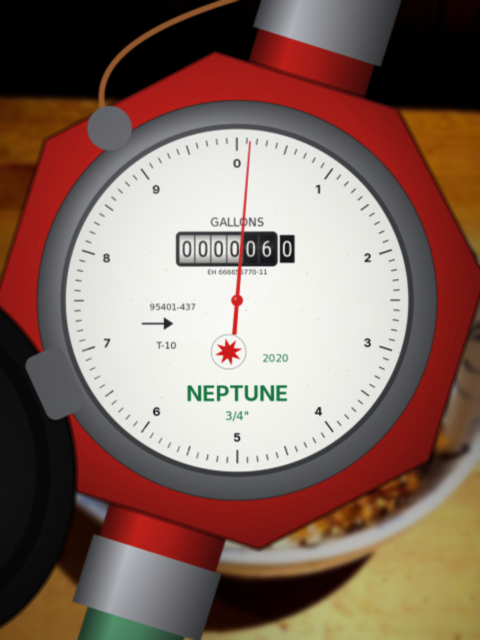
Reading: gal 60.1
